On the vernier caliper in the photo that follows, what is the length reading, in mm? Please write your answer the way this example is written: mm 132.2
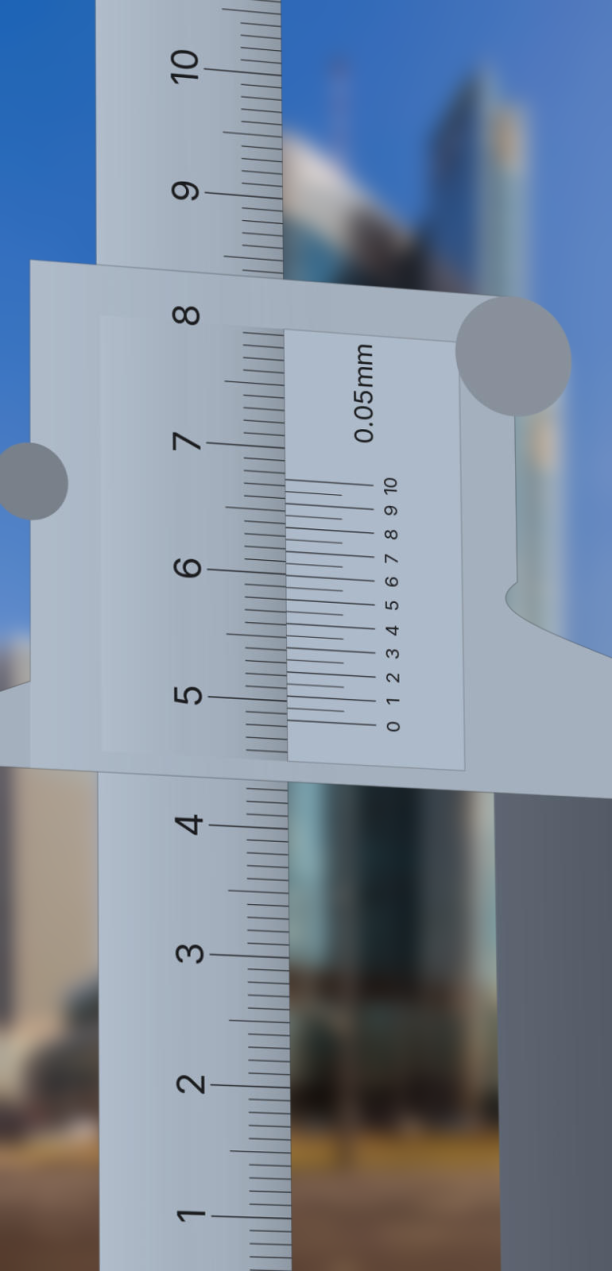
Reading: mm 48.5
